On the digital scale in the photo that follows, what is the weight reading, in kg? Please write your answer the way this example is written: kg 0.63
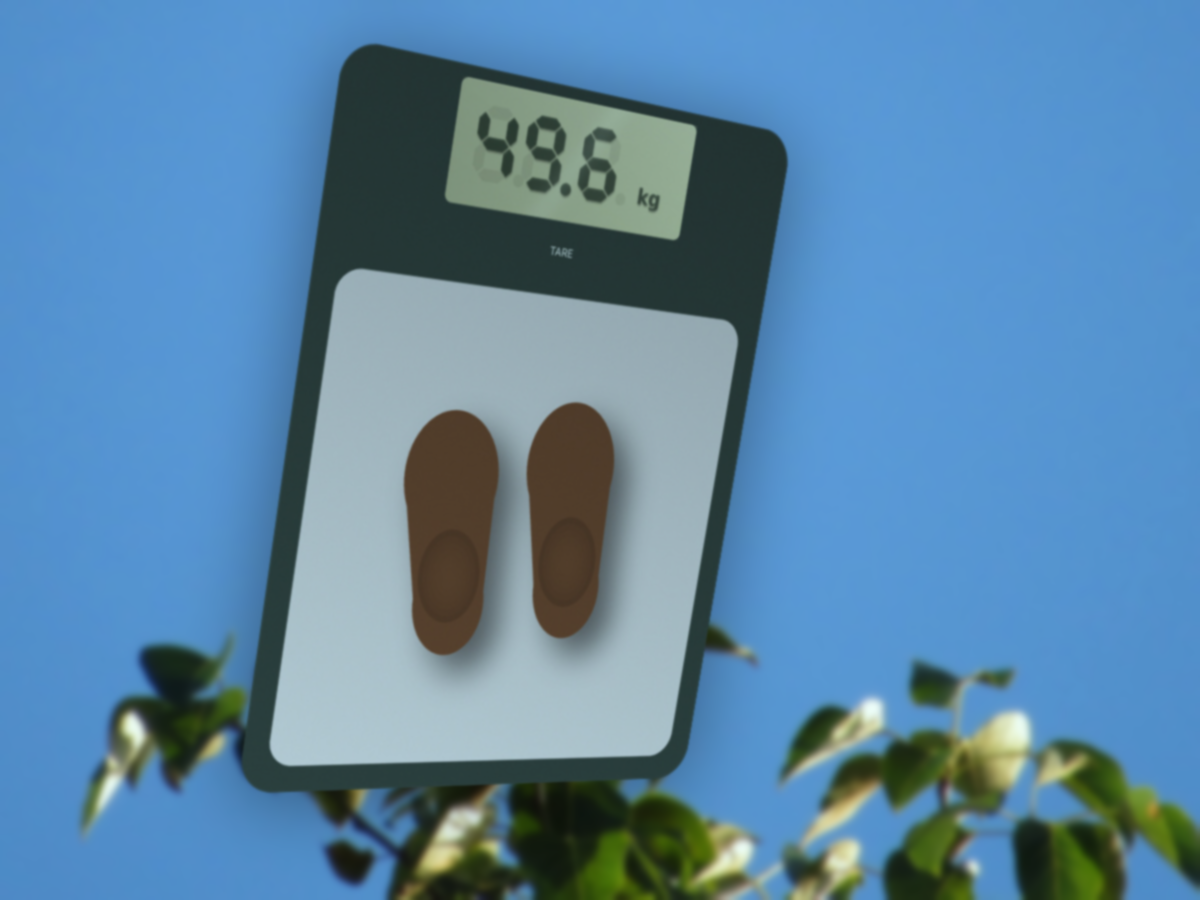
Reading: kg 49.6
